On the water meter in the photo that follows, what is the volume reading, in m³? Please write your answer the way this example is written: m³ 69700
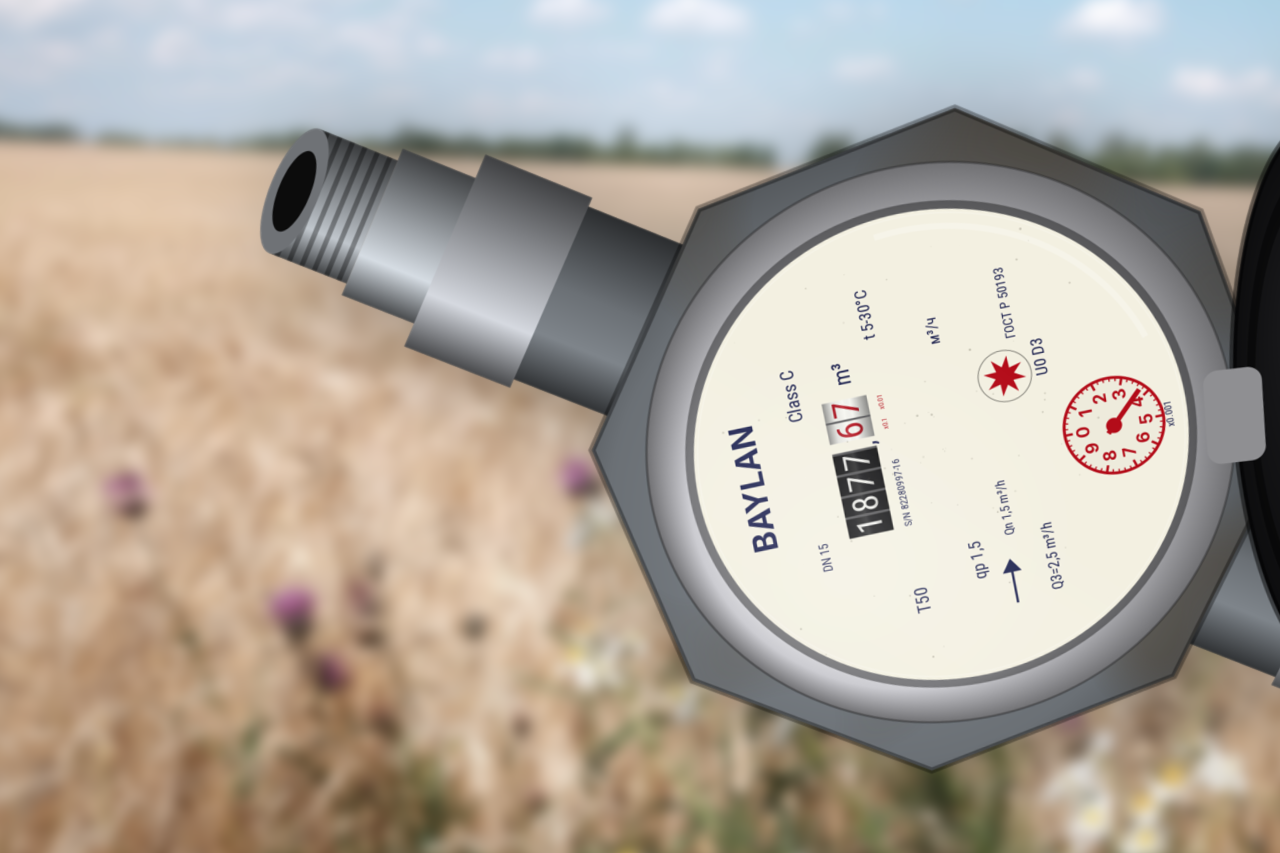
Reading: m³ 1877.673
